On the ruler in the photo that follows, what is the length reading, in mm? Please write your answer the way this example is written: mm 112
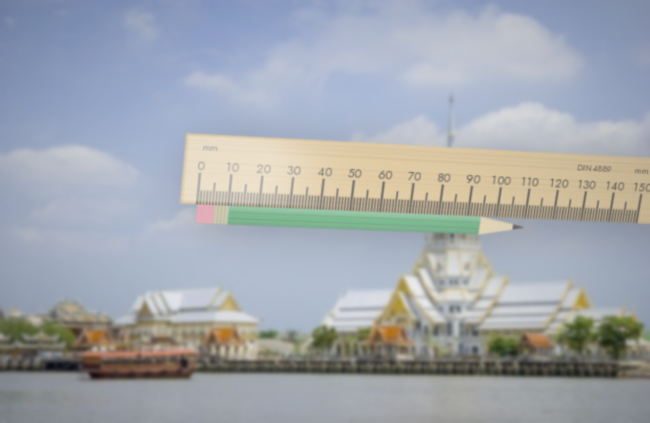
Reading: mm 110
